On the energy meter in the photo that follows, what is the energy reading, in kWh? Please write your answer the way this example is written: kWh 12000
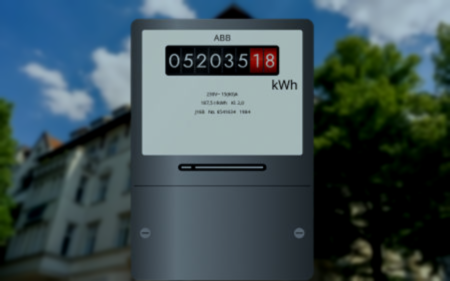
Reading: kWh 52035.18
